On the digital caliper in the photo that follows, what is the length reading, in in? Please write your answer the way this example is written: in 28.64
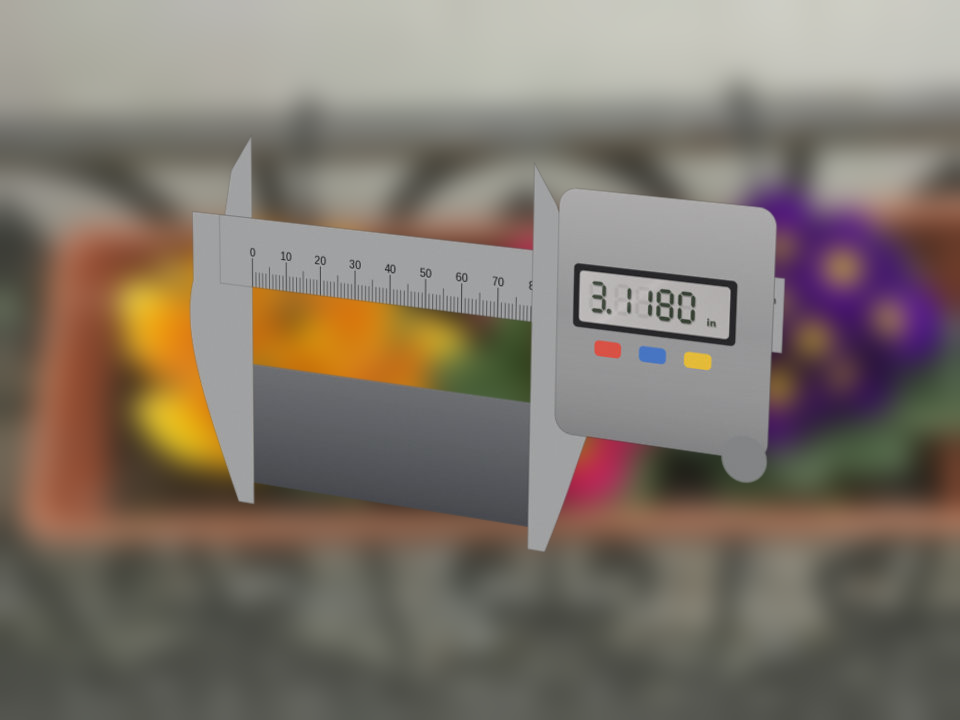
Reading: in 3.1180
